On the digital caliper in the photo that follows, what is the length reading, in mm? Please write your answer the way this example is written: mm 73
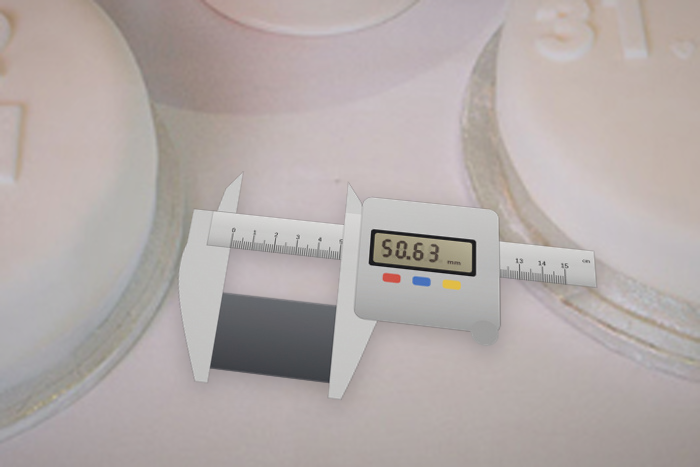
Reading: mm 50.63
